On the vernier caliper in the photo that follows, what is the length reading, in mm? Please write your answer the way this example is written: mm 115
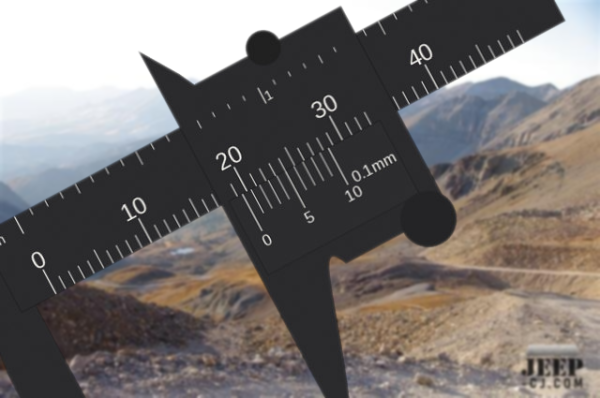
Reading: mm 19.5
